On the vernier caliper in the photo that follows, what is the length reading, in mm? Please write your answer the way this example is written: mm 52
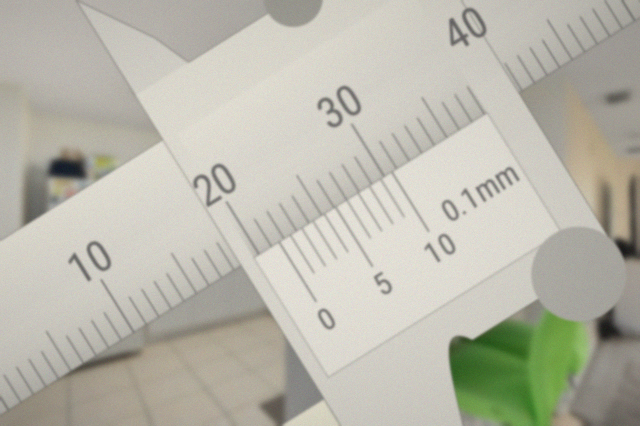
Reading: mm 21.6
